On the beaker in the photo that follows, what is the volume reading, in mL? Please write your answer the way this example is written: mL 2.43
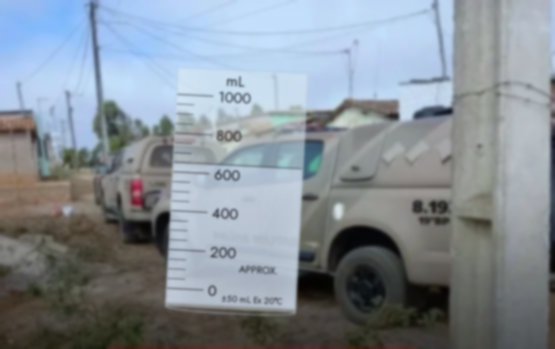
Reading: mL 650
